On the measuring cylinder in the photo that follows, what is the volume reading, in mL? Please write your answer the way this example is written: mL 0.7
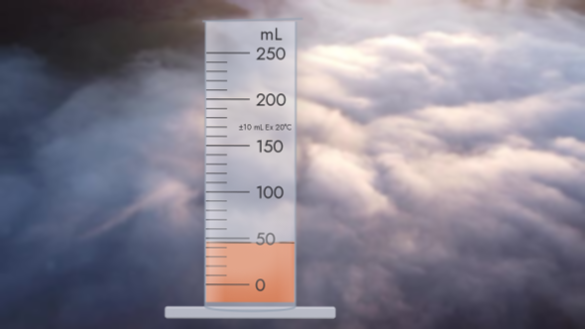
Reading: mL 45
